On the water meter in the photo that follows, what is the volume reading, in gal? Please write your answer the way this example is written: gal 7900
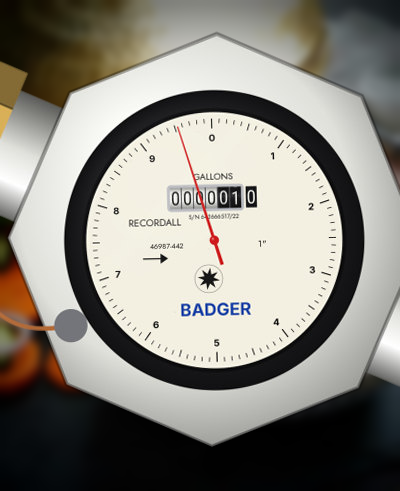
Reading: gal 9.5
